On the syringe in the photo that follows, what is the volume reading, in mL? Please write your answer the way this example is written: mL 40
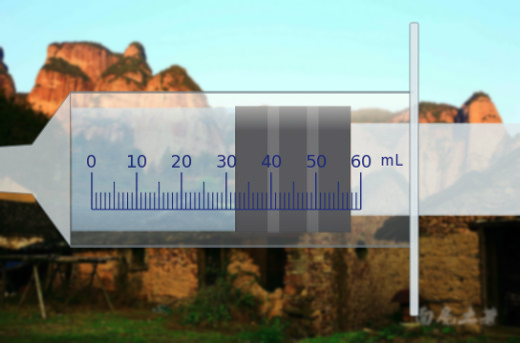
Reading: mL 32
